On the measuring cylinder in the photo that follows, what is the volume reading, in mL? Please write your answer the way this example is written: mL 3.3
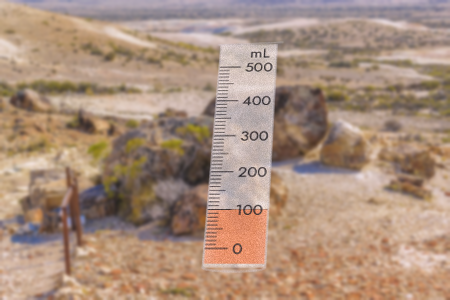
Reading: mL 100
